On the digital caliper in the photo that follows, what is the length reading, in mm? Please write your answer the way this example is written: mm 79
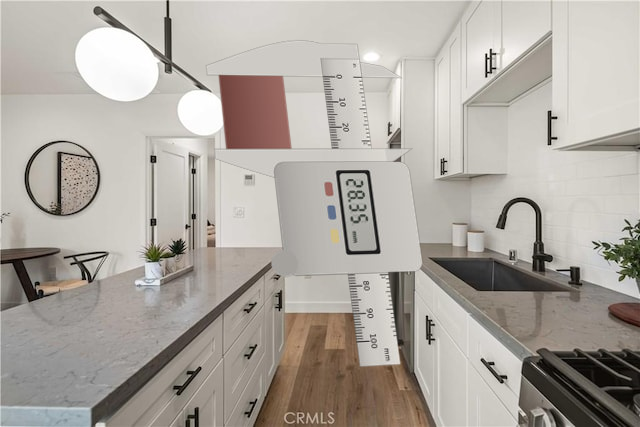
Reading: mm 28.35
